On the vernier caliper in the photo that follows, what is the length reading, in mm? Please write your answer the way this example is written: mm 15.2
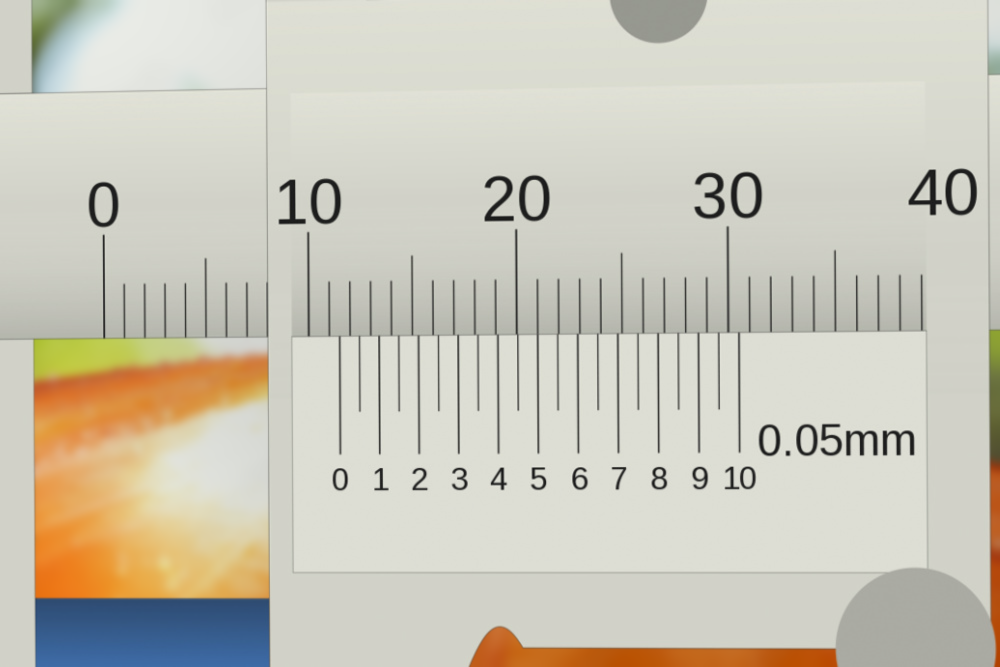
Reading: mm 11.5
